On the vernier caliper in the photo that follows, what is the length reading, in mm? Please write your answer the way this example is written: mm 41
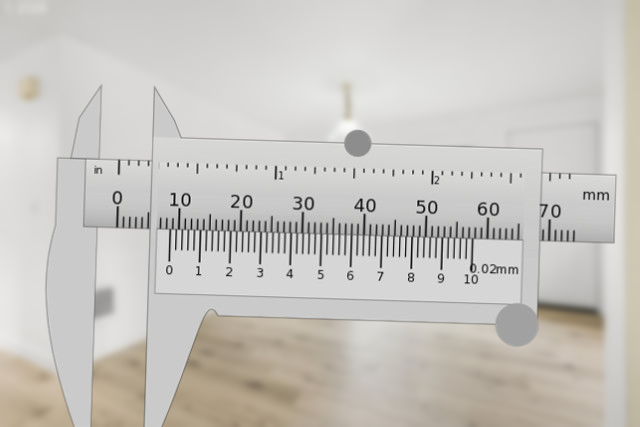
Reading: mm 8.6
